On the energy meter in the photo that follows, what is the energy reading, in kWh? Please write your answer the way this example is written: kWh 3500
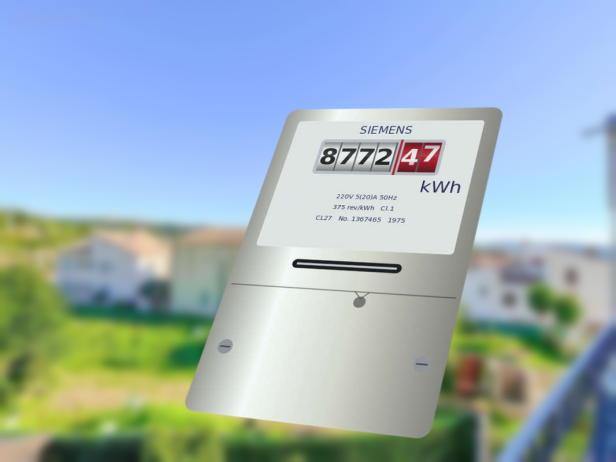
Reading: kWh 8772.47
